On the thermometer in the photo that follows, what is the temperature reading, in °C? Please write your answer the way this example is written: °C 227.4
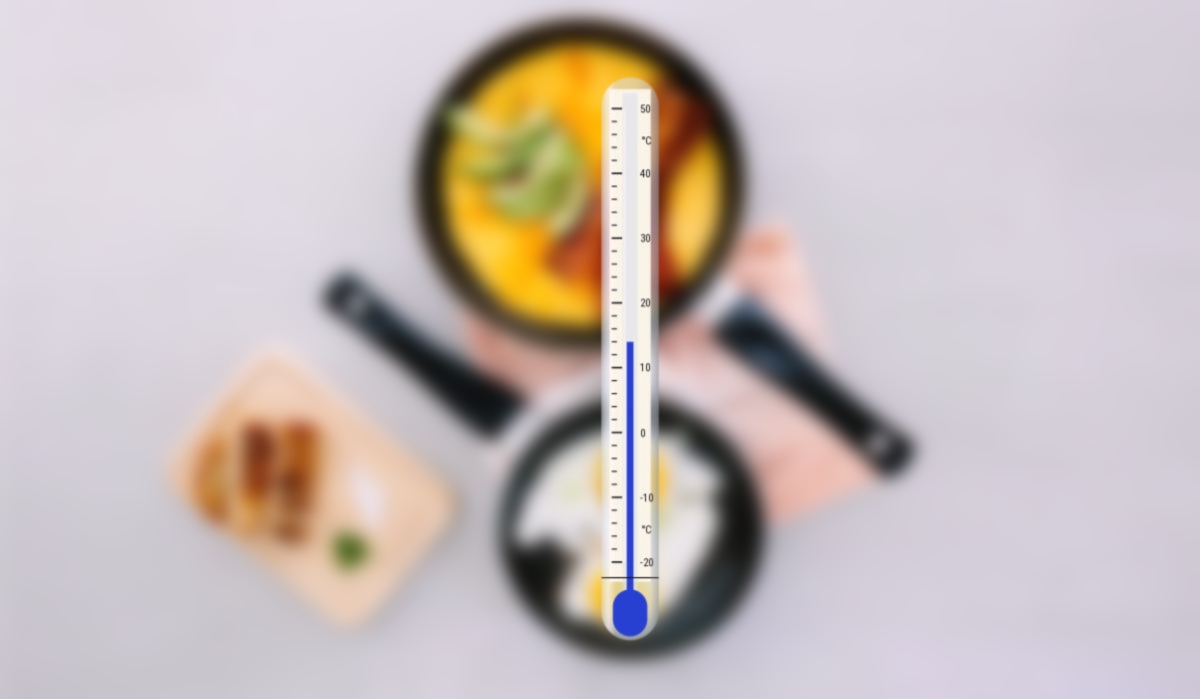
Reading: °C 14
